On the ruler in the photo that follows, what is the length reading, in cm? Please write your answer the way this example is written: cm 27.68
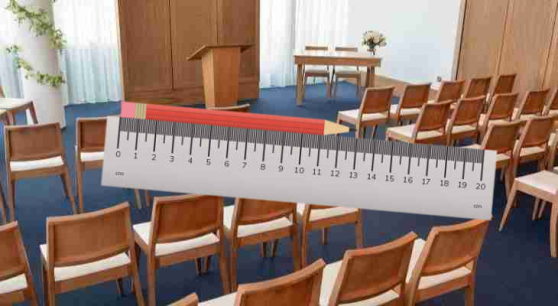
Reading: cm 13
